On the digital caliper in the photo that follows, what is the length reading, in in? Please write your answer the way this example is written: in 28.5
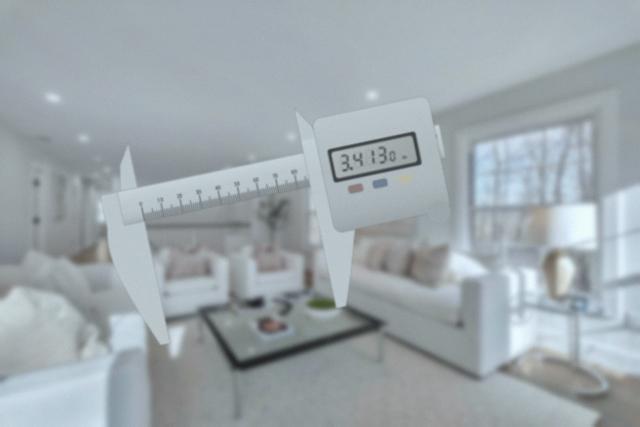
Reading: in 3.4130
